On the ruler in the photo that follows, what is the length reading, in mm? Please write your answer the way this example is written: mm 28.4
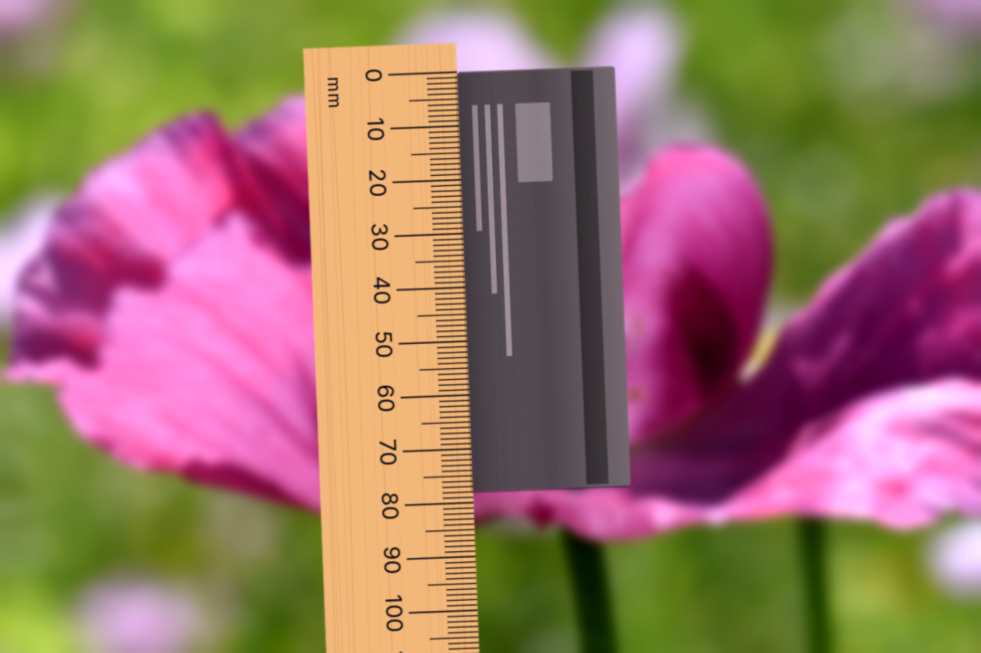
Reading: mm 78
